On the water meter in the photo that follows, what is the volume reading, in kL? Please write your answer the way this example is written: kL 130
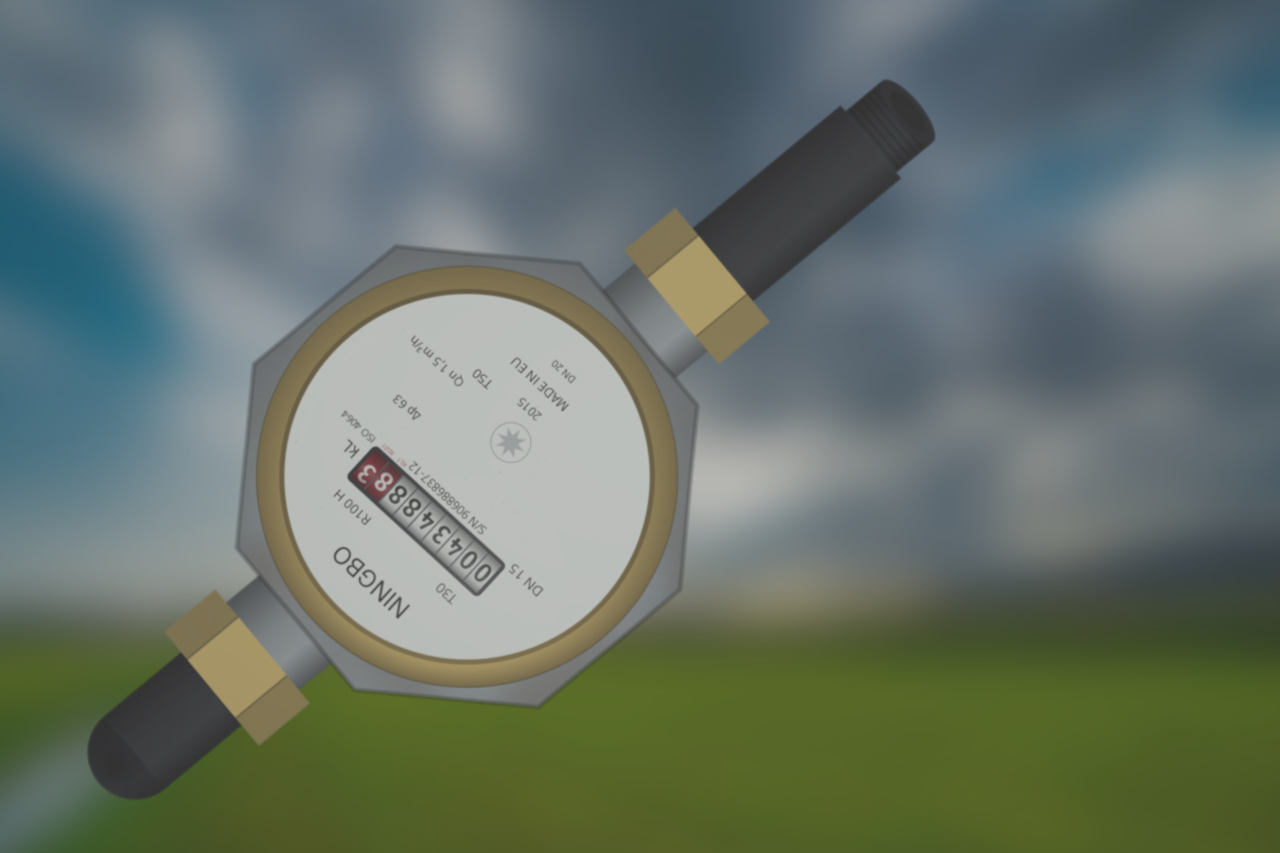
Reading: kL 43488.83
